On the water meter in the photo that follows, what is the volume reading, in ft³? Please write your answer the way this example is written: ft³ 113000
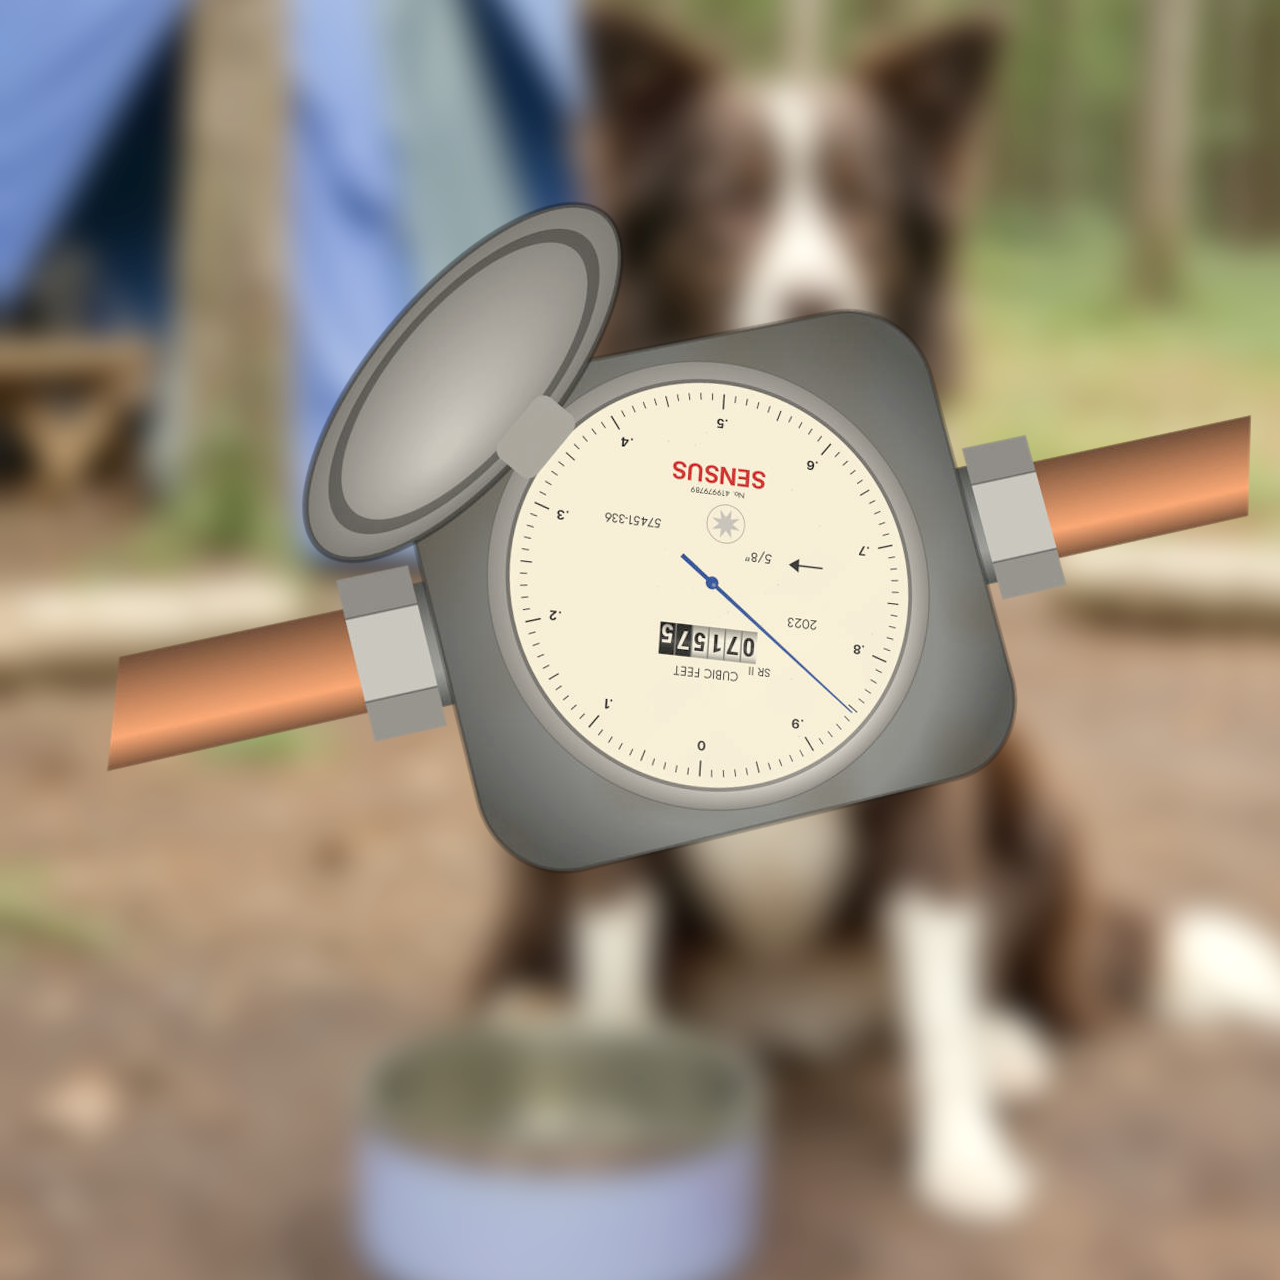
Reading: ft³ 71574.85
